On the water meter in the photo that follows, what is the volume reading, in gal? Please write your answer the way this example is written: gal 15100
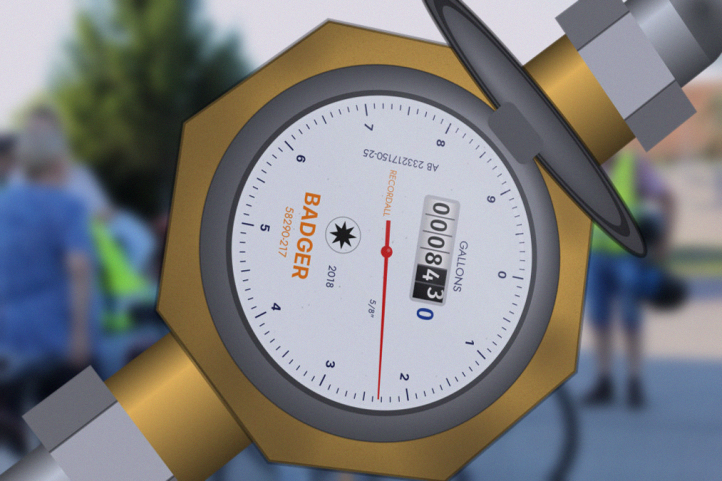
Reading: gal 8432.3
